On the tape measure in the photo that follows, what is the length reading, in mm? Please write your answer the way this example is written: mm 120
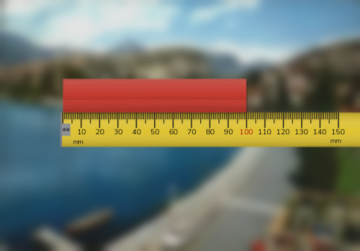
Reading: mm 100
